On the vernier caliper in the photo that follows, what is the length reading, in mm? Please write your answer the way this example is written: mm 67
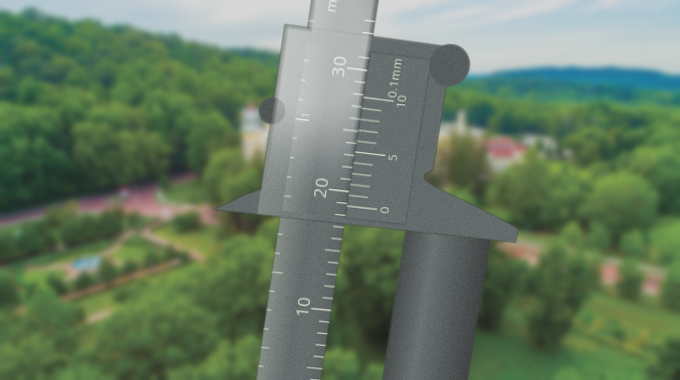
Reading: mm 18.8
